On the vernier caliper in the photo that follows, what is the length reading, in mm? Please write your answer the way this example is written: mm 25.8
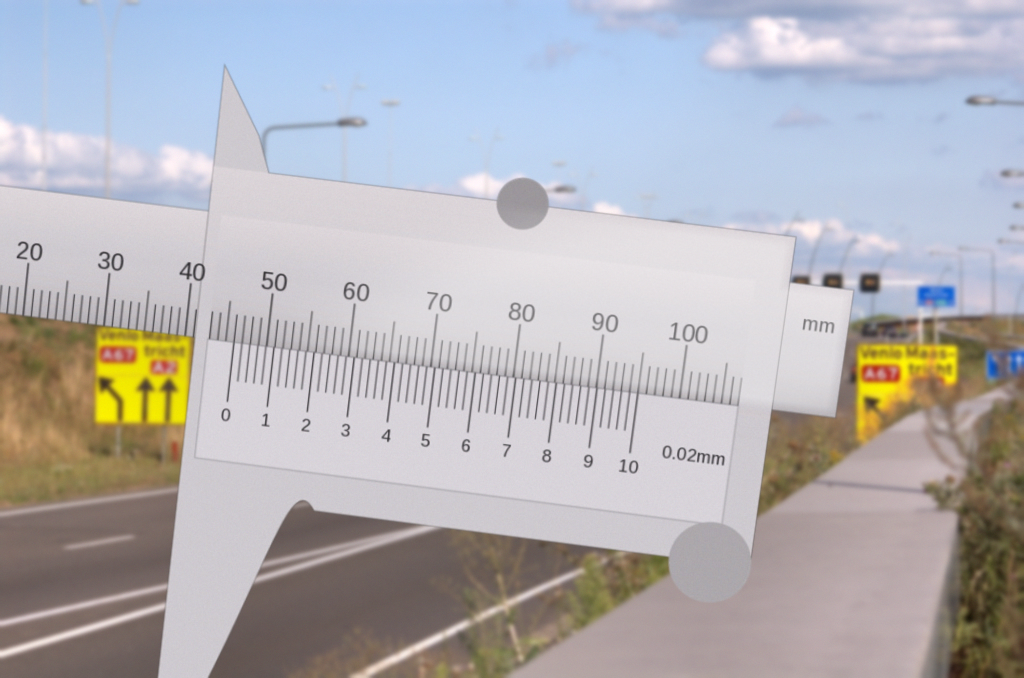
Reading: mm 46.0
